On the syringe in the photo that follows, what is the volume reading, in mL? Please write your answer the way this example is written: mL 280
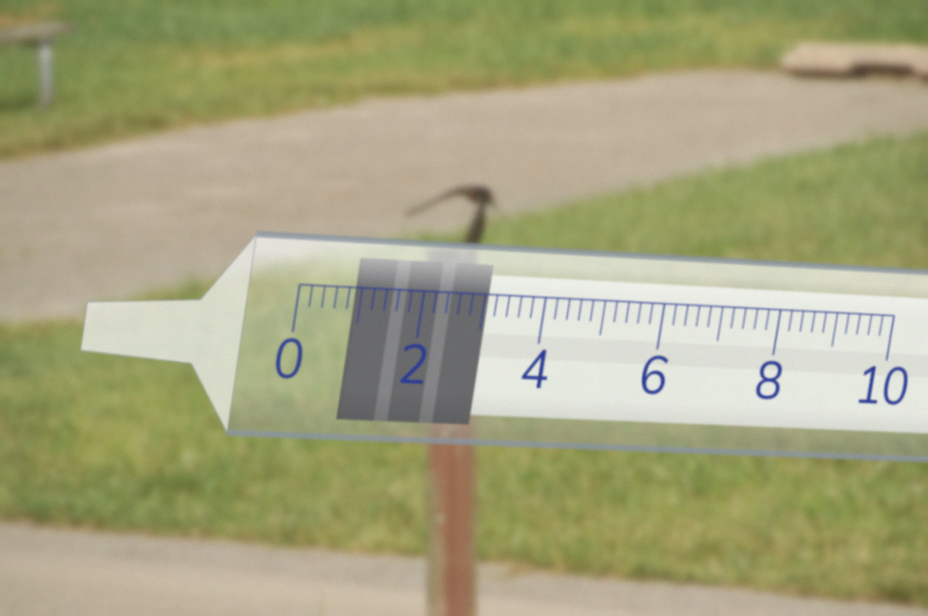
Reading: mL 0.9
